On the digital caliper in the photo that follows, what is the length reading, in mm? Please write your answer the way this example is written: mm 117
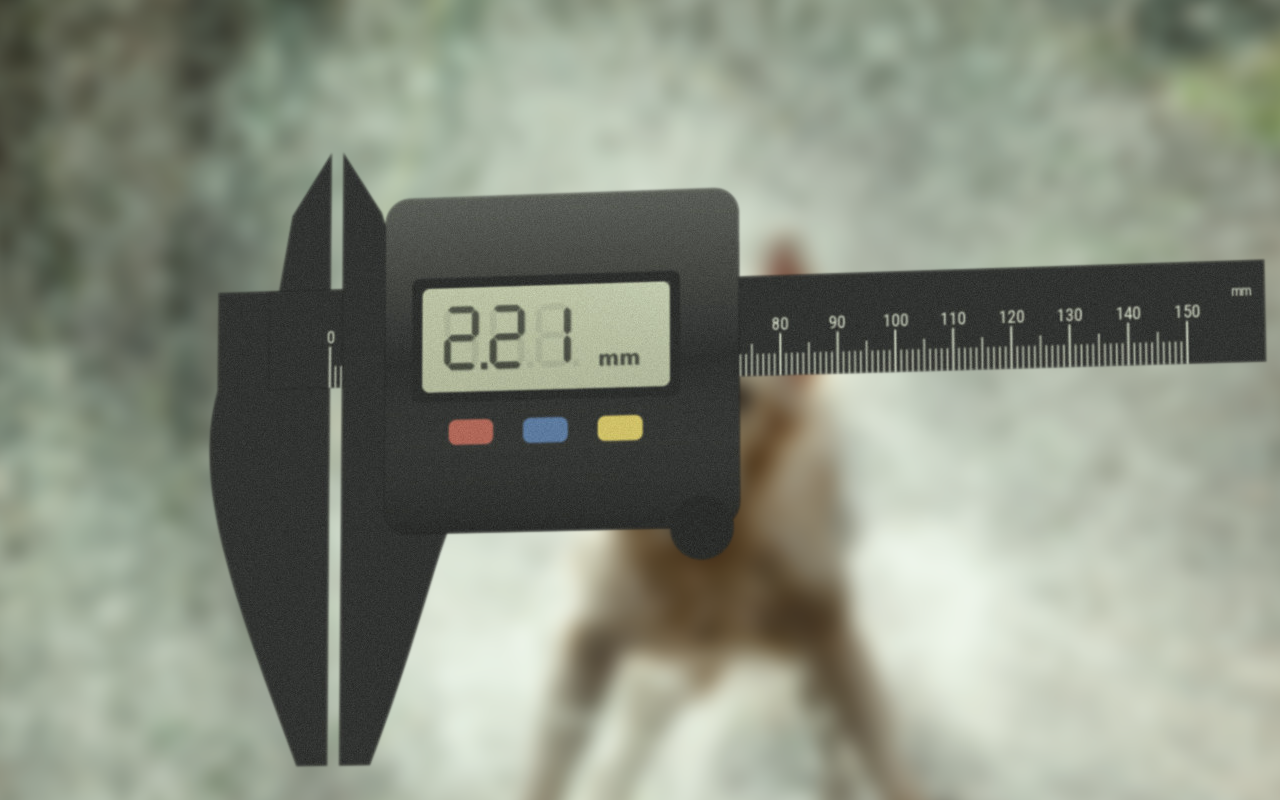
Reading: mm 2.21
